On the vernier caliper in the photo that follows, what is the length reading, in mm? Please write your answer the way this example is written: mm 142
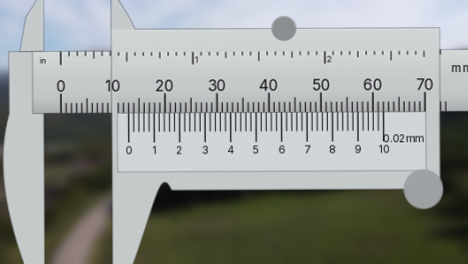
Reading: mm 13.0
